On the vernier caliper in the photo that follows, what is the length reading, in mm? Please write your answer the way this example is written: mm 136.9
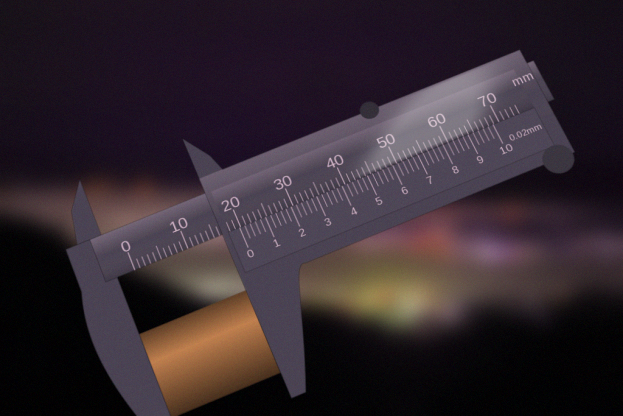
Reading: mm 19.8
